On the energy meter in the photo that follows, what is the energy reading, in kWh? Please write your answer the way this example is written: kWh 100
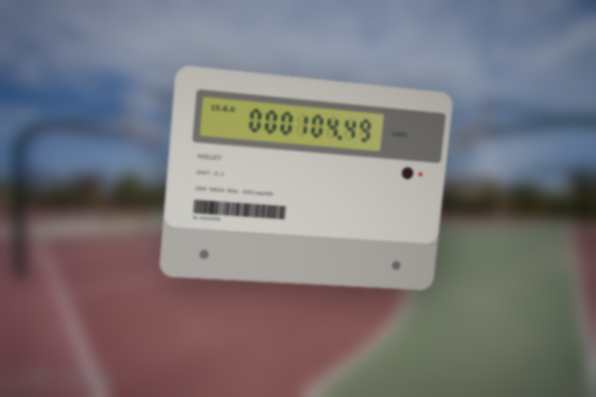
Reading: kWh 104.49
